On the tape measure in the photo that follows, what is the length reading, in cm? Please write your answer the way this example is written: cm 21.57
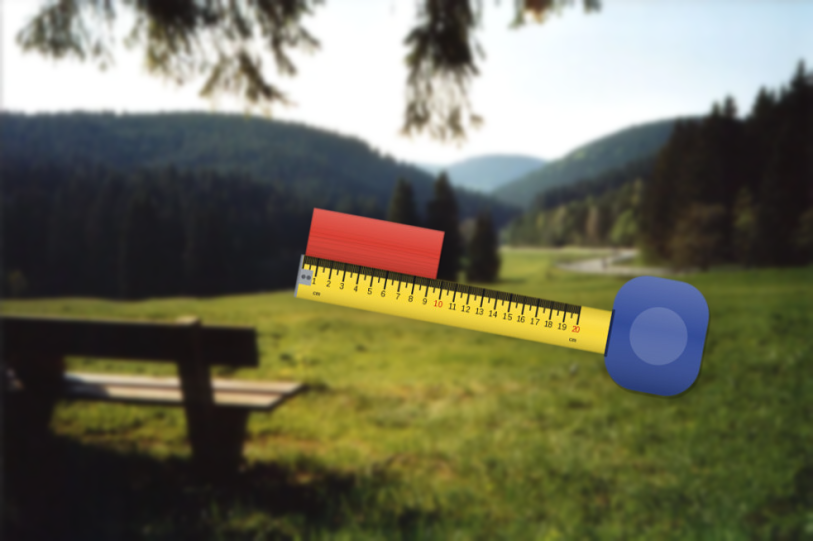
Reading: cm 9.5
